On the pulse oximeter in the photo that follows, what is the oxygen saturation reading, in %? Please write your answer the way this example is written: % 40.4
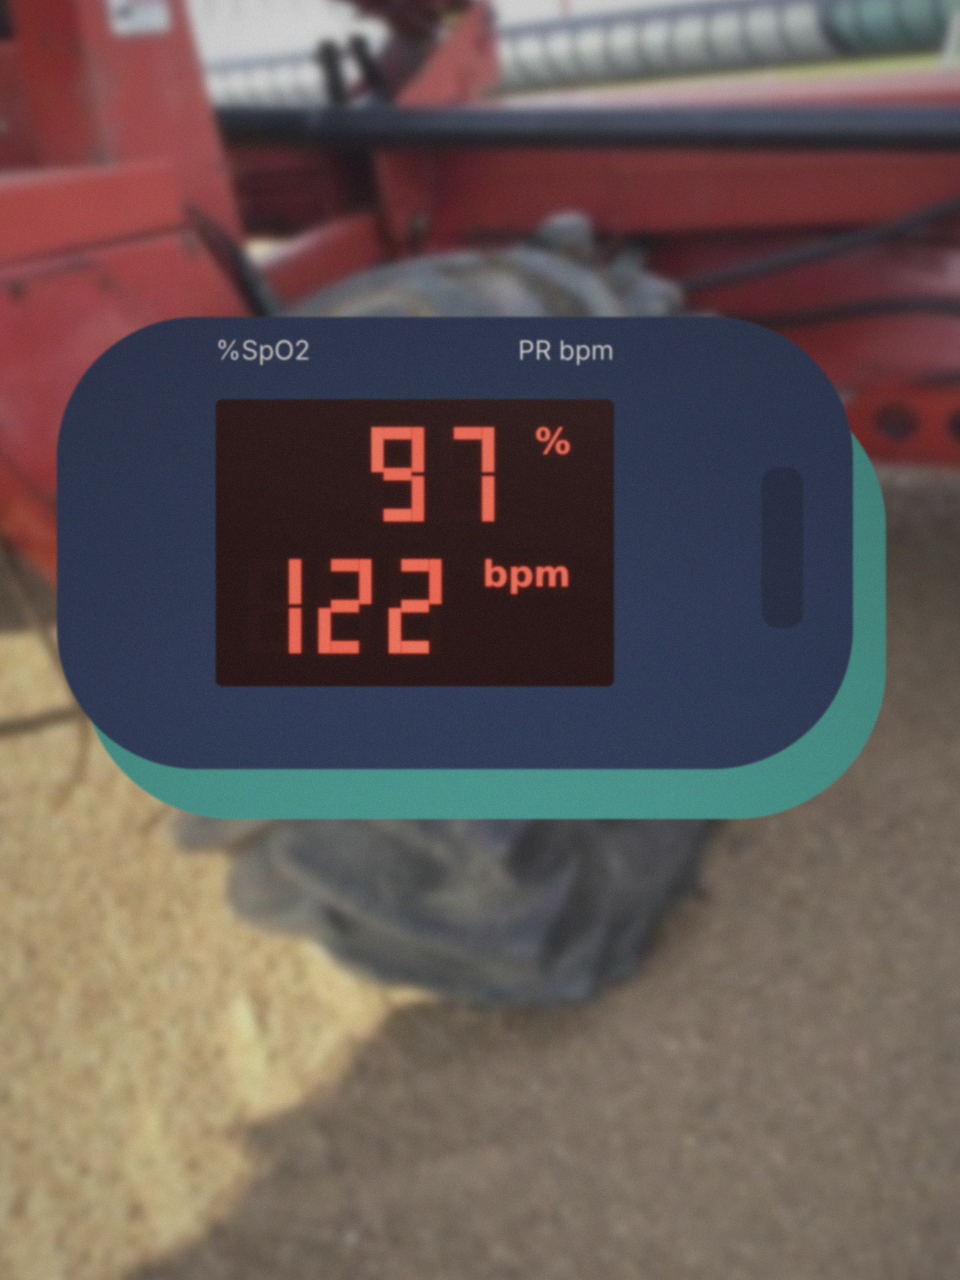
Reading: % 97
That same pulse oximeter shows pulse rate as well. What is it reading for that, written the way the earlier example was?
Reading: bpm 122
